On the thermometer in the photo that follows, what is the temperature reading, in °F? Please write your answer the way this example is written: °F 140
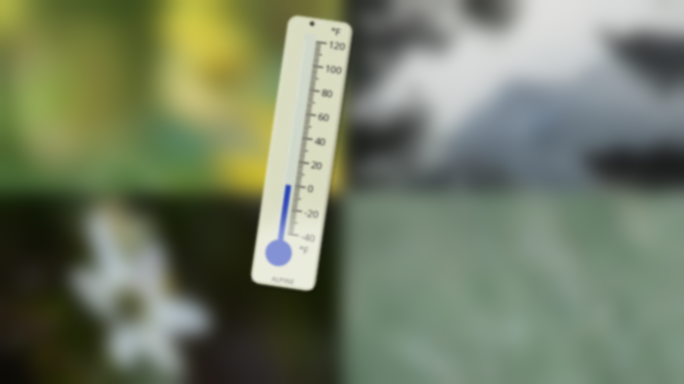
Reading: °F 0
